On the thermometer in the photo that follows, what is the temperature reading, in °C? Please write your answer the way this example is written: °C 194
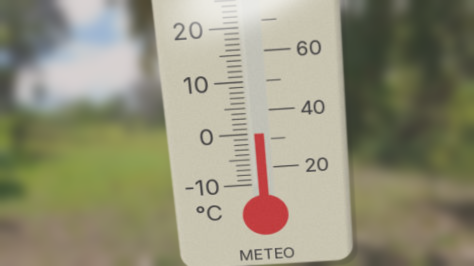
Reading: °C 0
